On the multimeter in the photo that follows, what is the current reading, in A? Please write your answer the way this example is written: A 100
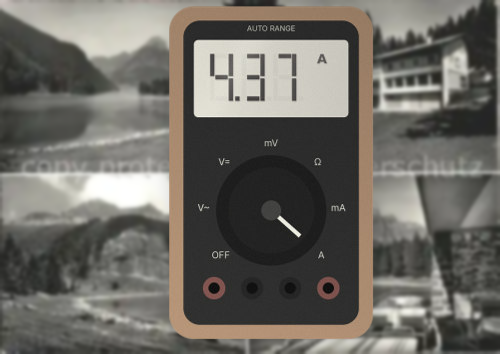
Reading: A 4.37
